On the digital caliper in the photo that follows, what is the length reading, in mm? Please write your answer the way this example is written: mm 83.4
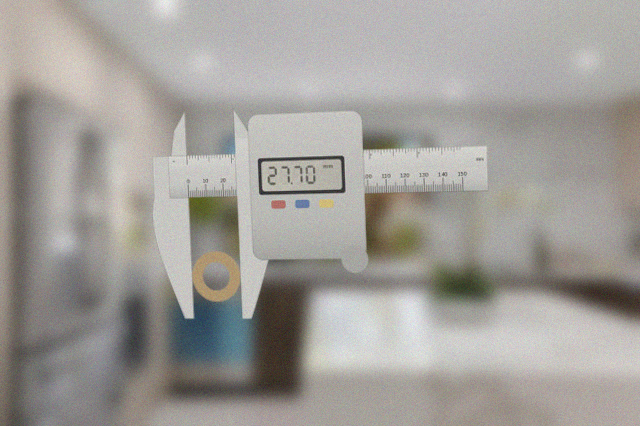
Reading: mm 27.70
